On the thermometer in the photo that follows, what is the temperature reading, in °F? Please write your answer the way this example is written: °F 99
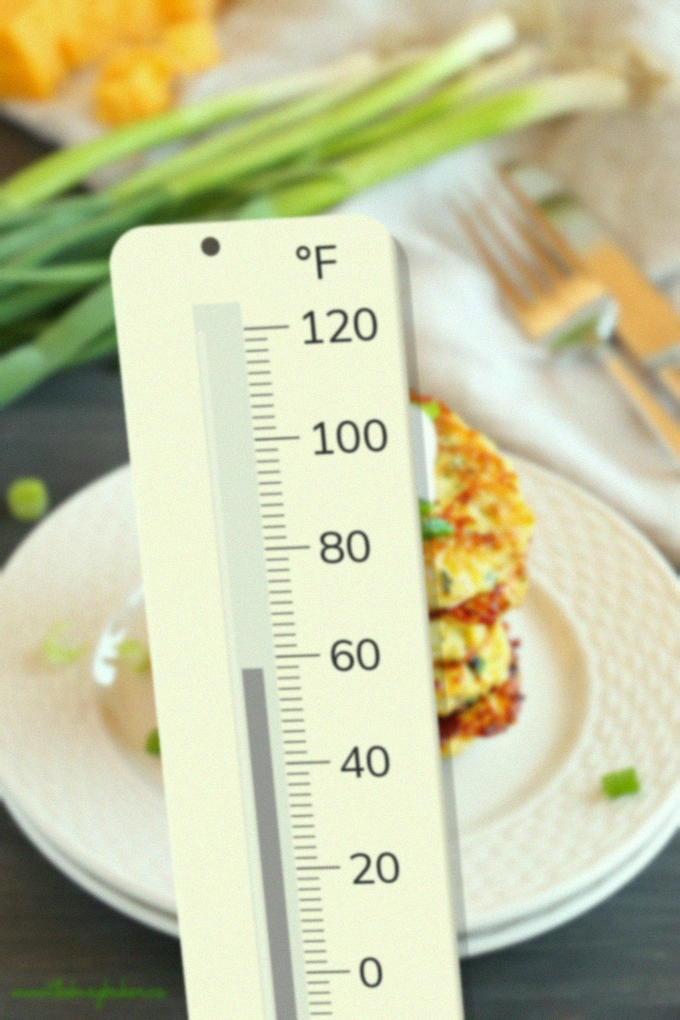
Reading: °F 58
